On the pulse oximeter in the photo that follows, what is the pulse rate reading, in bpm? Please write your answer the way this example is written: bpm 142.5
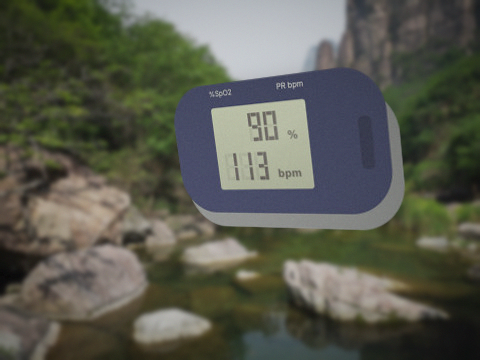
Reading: bpm 113
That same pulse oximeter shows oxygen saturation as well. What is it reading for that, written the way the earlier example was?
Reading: % 90
